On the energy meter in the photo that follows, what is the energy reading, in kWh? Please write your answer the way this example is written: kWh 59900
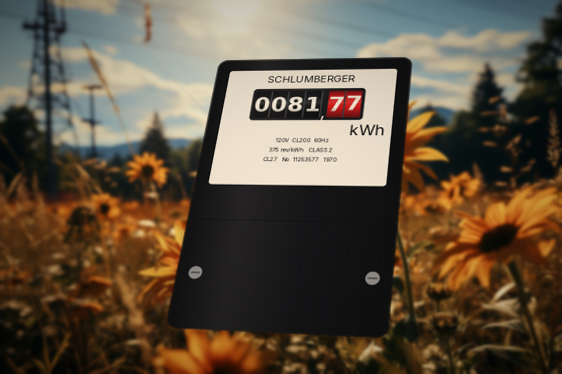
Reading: kWh 81.77
